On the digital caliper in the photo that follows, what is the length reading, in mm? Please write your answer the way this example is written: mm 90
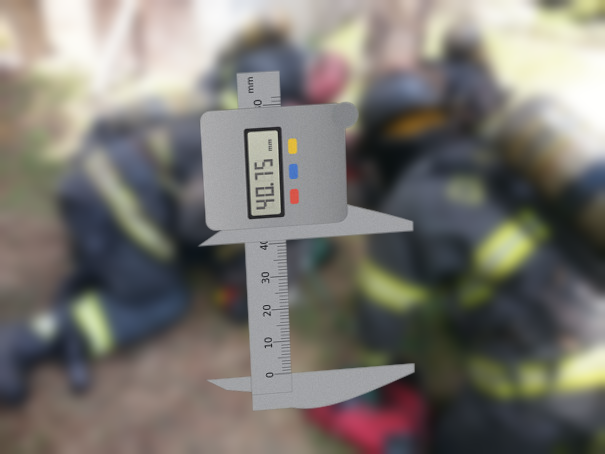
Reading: mm 40.75
